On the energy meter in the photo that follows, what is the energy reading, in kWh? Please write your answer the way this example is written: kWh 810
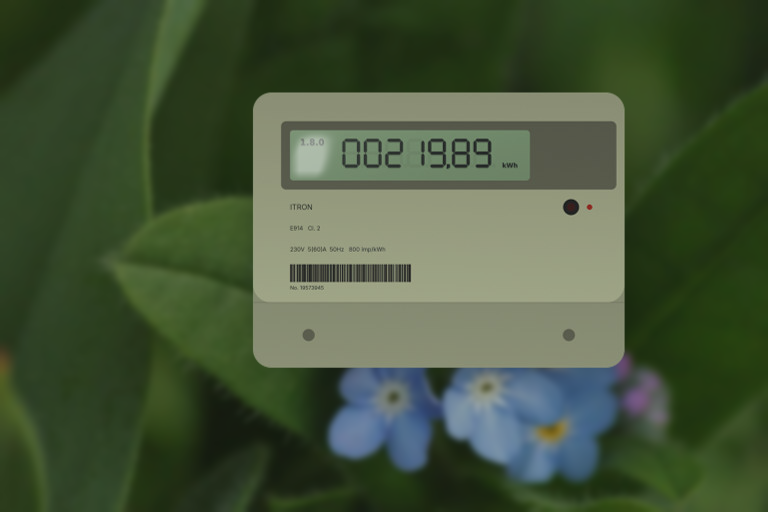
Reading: kWh 219.89
